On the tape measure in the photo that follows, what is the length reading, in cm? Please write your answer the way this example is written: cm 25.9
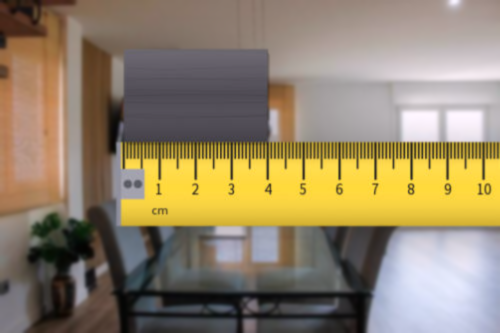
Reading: cm 4
